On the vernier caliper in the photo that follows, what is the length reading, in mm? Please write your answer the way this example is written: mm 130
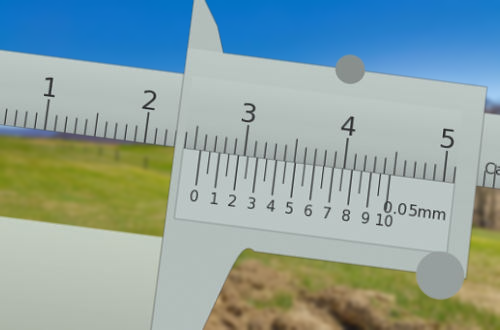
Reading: mm 25.6
